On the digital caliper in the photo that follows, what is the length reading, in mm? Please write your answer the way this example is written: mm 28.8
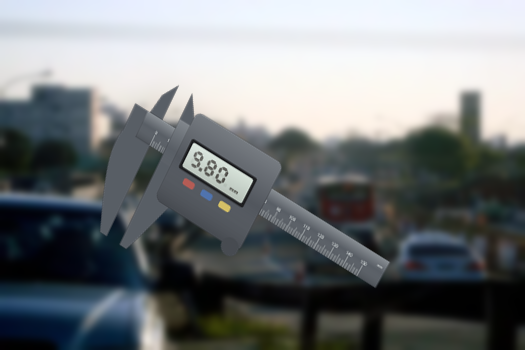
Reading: mm 9.80
